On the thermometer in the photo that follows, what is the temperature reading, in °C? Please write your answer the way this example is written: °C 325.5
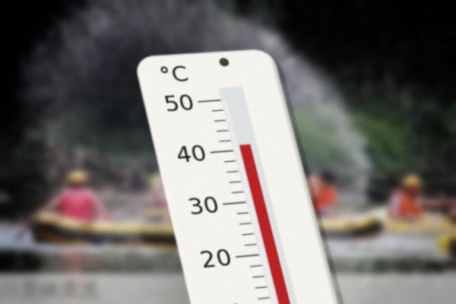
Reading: °C 41
